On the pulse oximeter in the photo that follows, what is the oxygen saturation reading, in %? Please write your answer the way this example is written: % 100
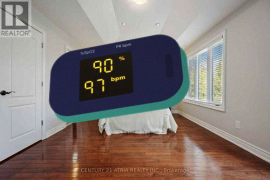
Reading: % 90
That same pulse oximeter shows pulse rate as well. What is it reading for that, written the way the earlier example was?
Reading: bpm 97
